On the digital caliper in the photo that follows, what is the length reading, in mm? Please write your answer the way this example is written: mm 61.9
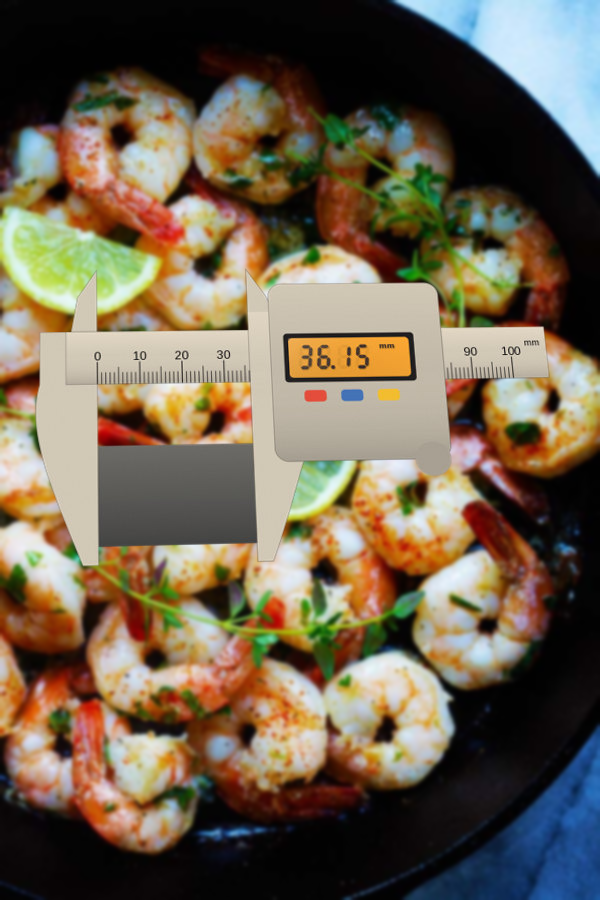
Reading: mm 36.15
